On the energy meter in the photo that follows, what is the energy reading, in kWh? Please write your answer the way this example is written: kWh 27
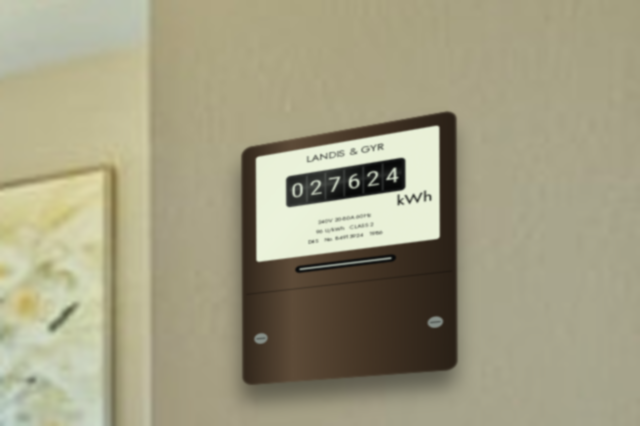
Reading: kWh 27624
